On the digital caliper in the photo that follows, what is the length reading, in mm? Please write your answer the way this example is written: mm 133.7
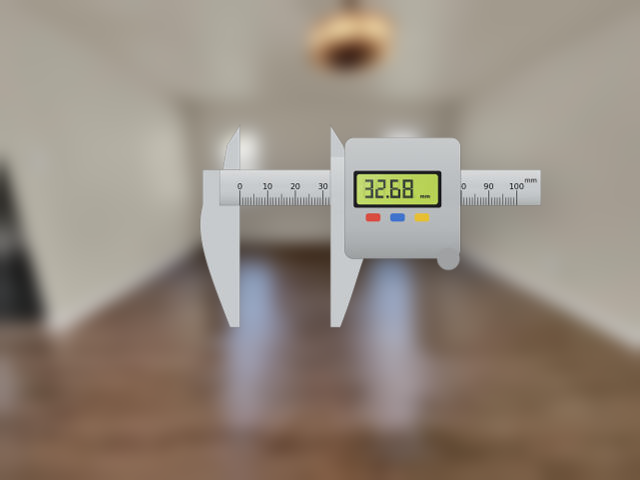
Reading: mm 32.68
